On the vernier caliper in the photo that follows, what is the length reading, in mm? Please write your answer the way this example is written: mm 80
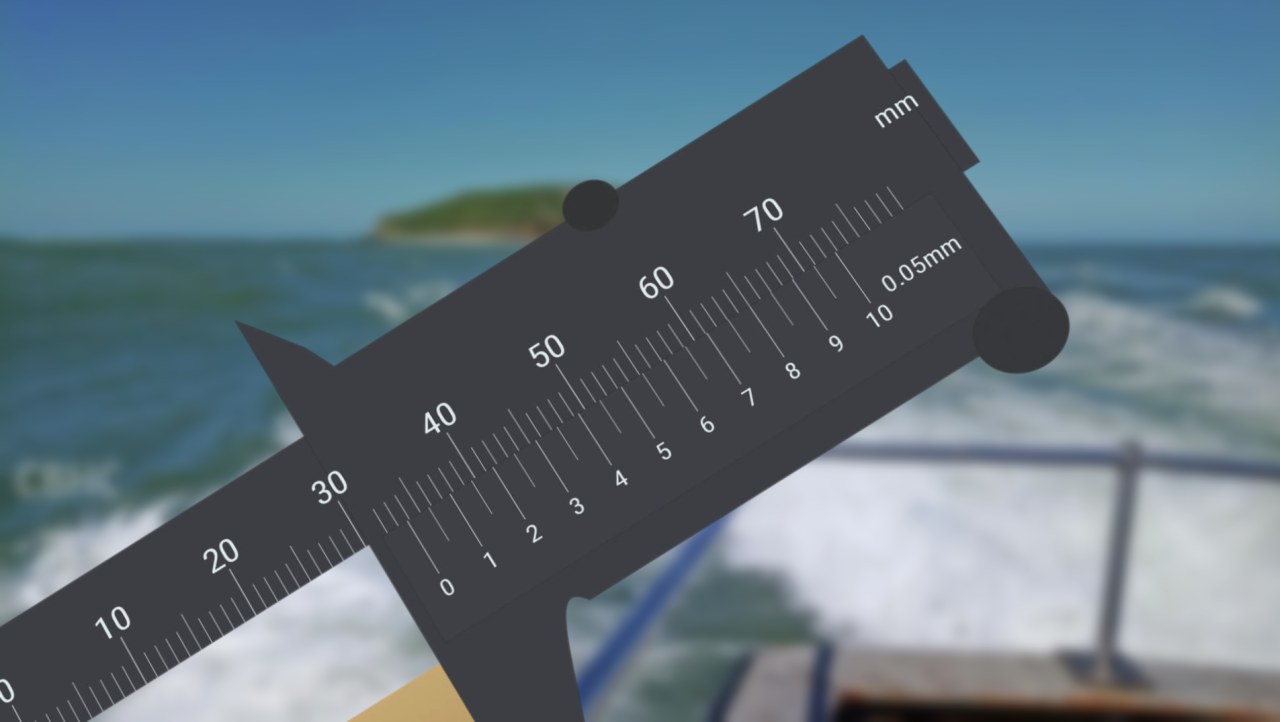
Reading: mm 33.8
